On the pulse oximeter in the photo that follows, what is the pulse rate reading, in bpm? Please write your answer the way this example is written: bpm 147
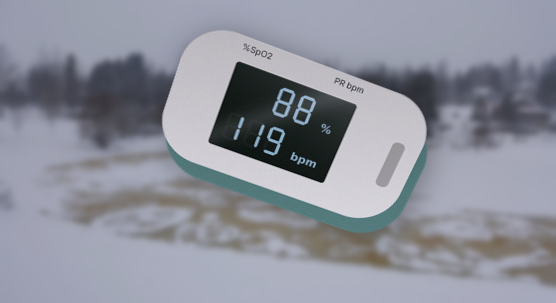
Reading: bpm 119
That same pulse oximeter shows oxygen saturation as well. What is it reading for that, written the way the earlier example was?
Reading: % 88
